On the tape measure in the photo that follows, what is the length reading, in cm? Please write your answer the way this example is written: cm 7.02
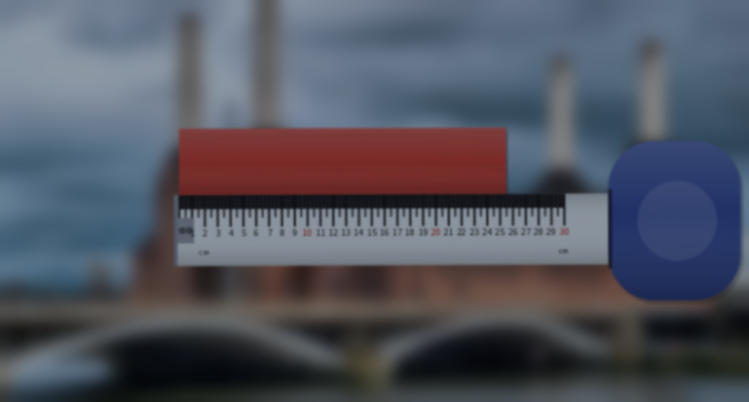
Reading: cm 25.5
